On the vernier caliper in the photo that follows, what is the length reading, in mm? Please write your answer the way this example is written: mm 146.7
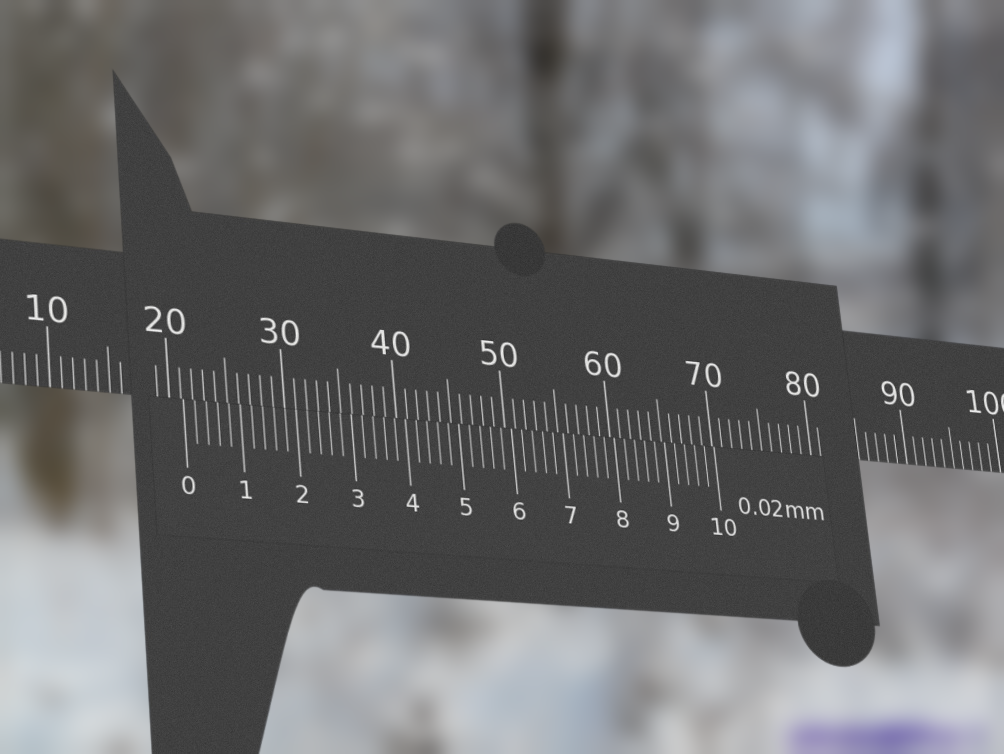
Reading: mm 21.2
